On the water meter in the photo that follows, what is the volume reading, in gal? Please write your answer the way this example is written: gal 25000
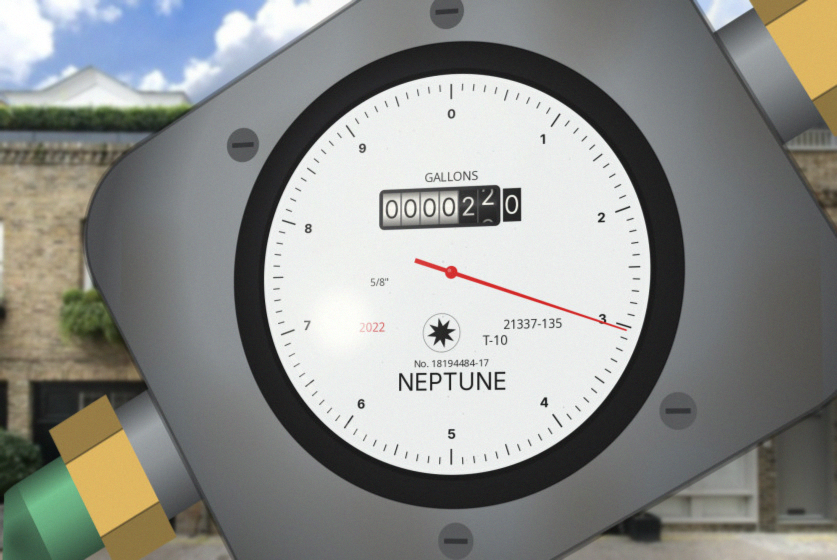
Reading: gal 223.0
